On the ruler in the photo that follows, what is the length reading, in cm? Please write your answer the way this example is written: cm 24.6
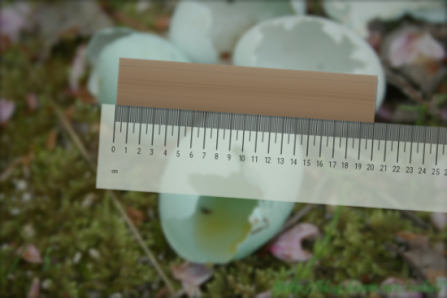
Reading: cm 20
